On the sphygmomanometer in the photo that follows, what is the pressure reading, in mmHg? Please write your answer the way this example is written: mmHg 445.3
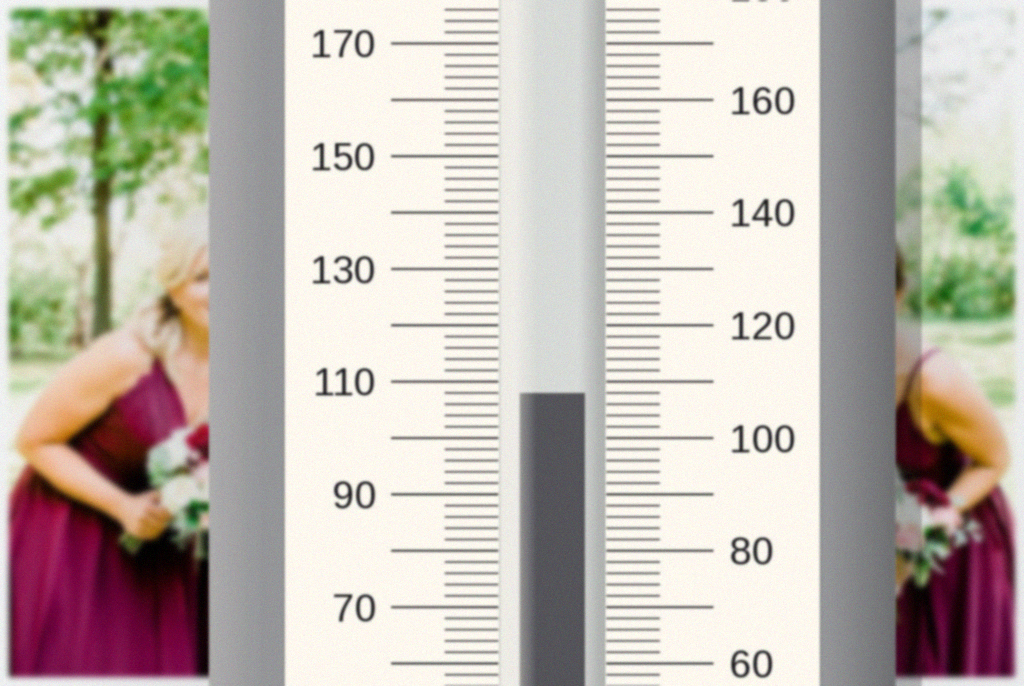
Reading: mmHg 108
